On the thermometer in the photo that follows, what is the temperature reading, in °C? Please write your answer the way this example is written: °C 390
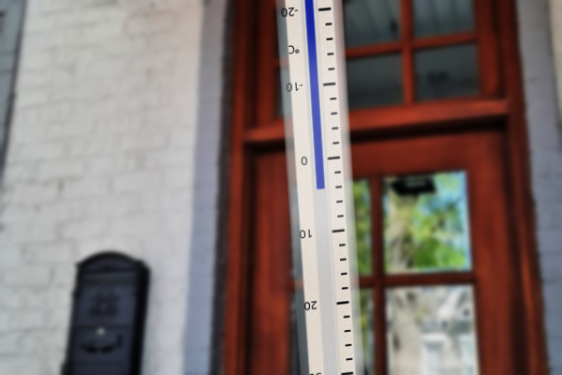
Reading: °C 4
